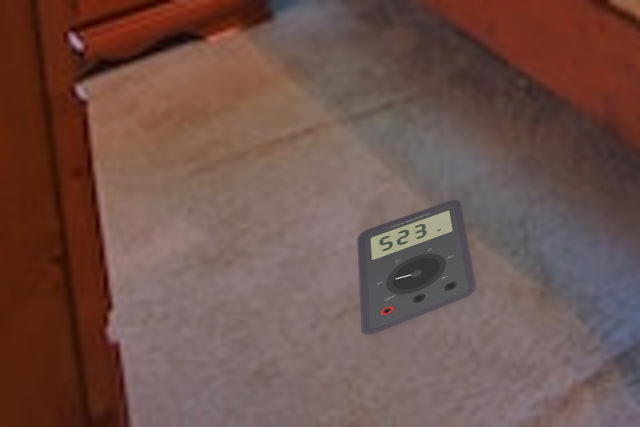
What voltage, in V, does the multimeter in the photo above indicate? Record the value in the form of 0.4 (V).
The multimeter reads 523 (V)
